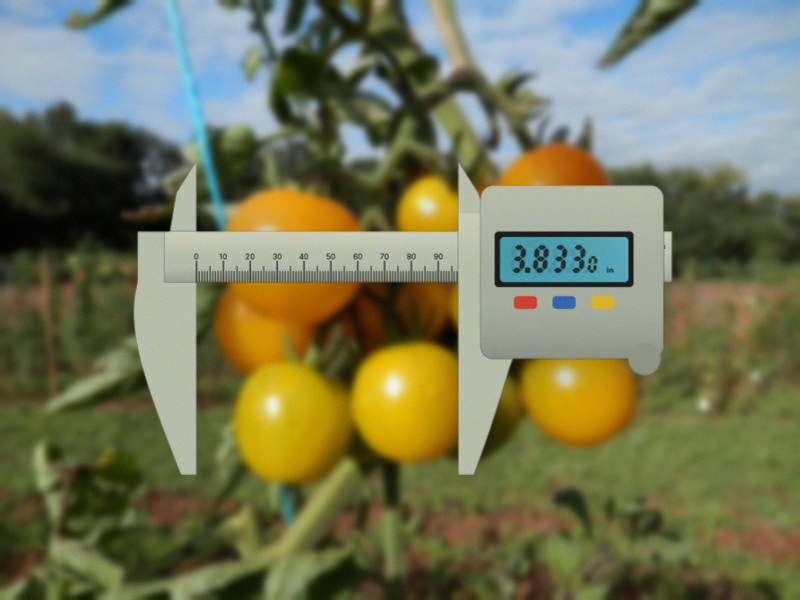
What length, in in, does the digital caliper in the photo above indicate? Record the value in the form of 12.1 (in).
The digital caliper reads 3.8330 (in)
